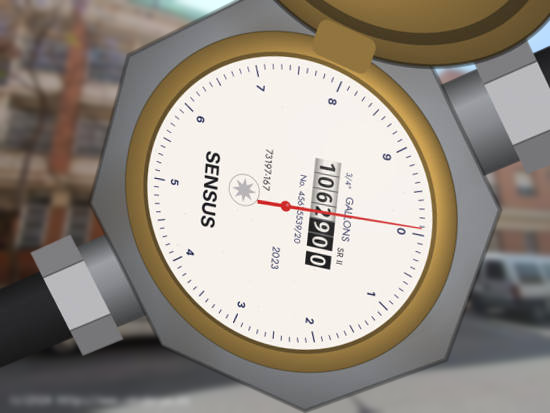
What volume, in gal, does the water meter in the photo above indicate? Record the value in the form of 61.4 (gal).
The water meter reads 1062899.9 (gal)
